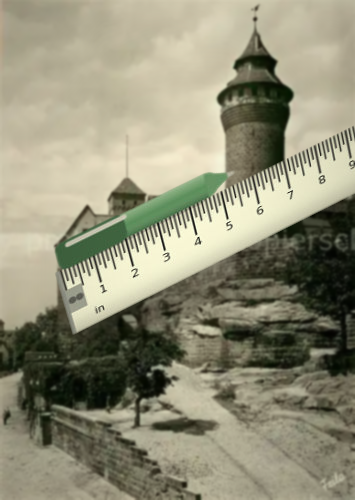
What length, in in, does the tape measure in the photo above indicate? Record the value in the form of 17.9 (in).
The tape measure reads 5.5 (in)
